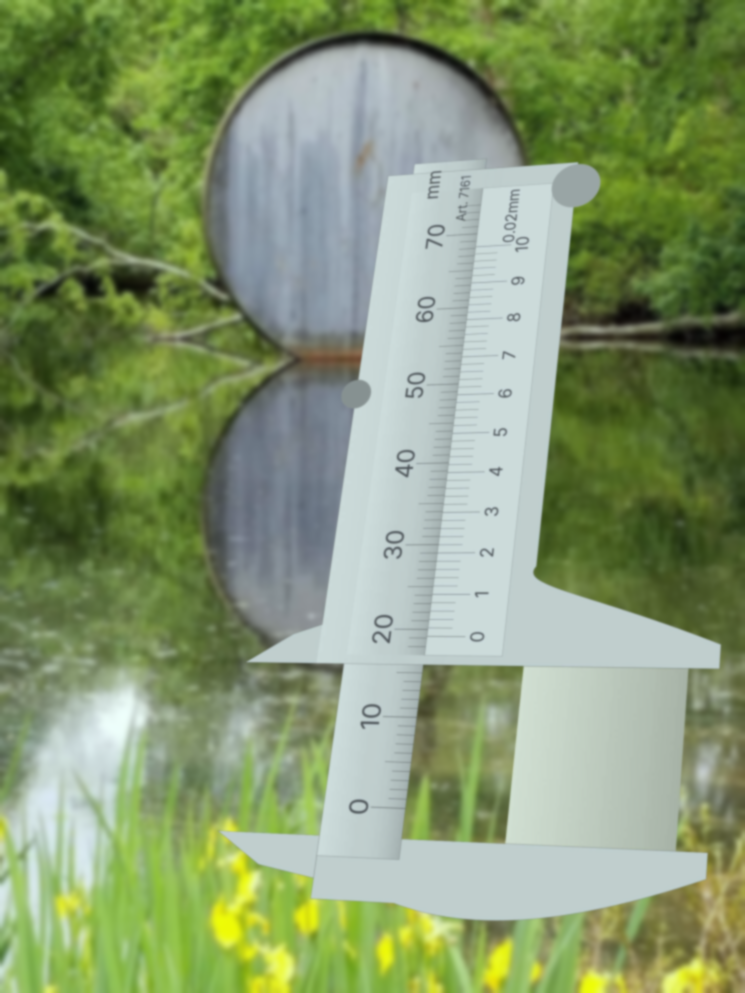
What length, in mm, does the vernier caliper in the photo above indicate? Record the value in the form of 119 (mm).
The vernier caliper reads 19.2 (mm)
